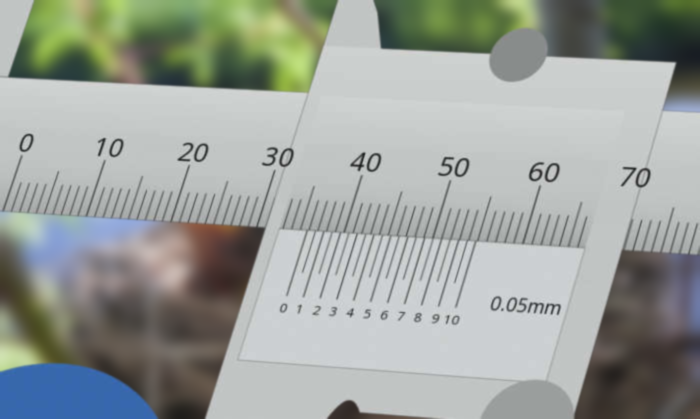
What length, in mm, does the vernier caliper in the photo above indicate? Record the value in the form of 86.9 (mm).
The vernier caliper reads 35.8 (mm)
